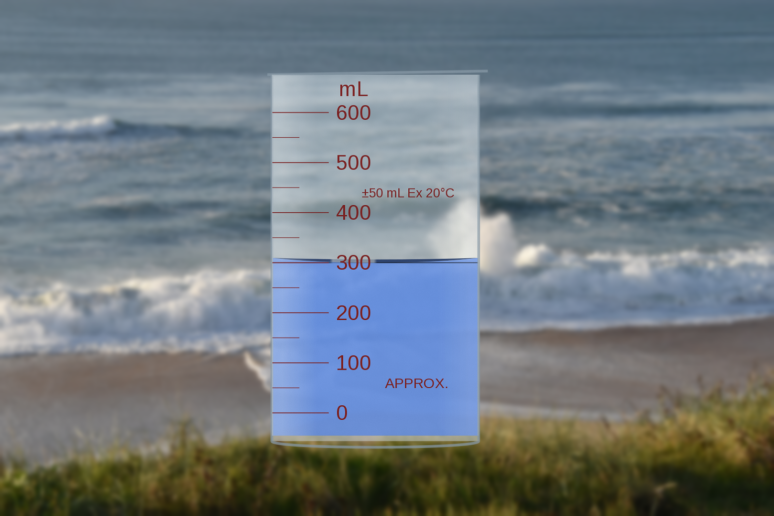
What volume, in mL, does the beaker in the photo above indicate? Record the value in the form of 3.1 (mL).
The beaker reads 300 (mL)
